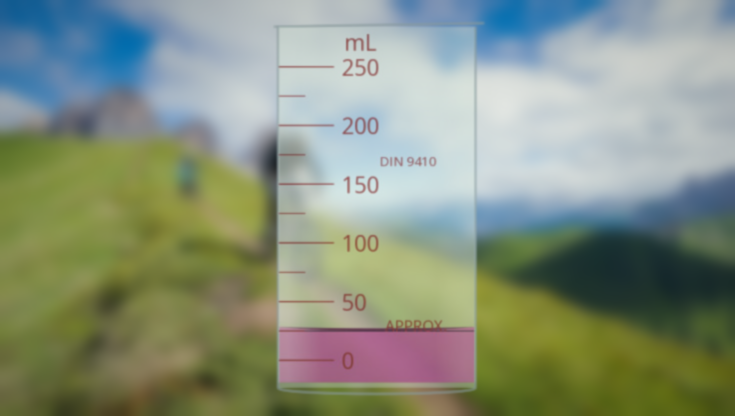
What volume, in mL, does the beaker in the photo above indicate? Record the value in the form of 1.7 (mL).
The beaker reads 25 (mL)
